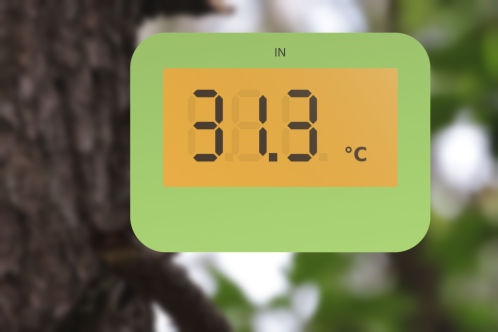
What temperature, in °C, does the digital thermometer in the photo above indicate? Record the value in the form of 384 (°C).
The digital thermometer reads 31.3 (°C)
